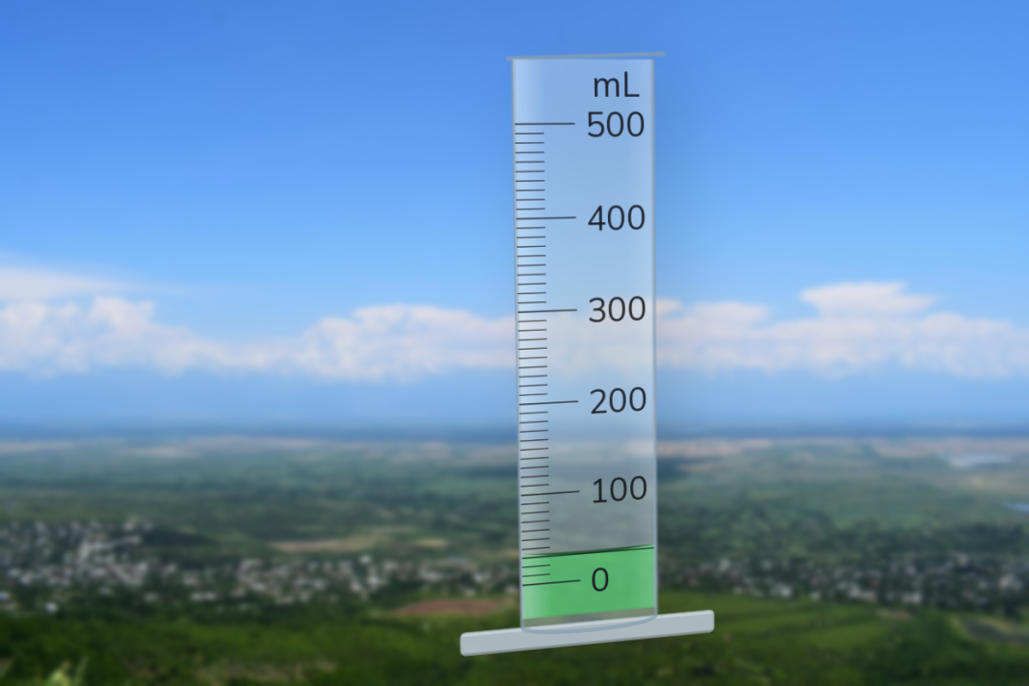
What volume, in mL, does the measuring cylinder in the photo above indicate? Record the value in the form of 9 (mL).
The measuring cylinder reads 30 (mL)
